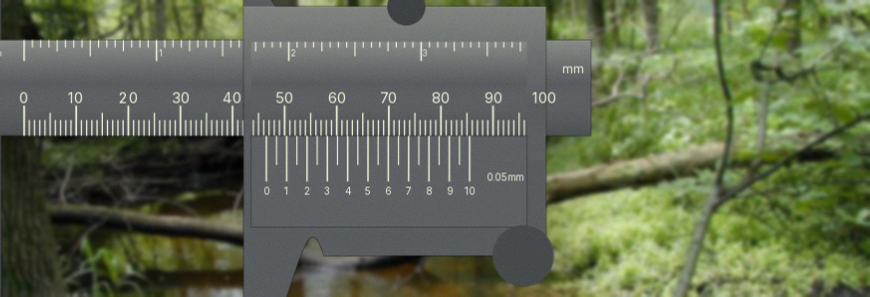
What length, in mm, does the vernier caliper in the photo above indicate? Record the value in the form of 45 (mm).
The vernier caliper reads 46.5 (mm)
